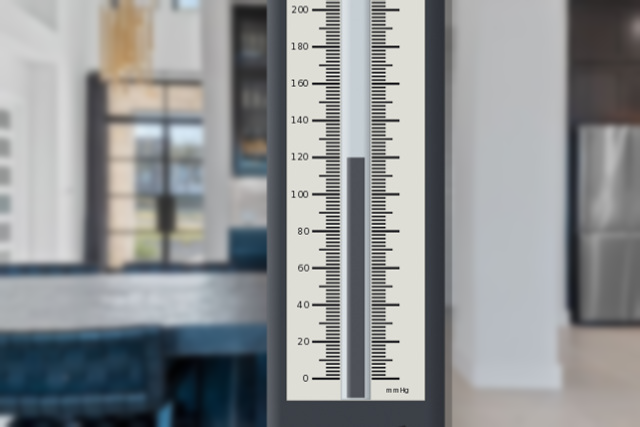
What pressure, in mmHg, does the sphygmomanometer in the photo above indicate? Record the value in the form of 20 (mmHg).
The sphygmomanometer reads 120 (mmHg)
